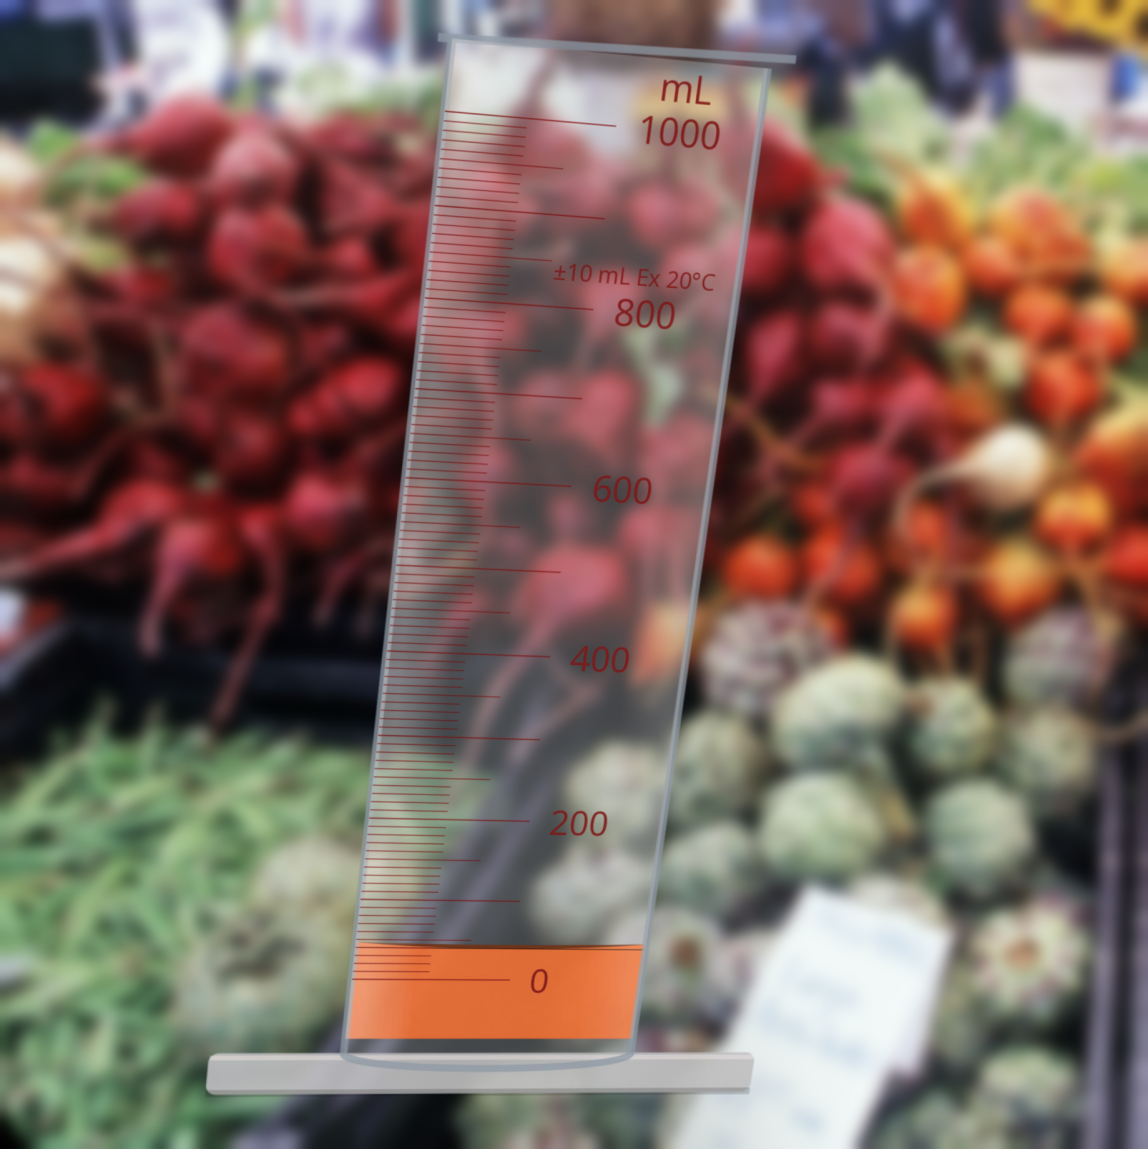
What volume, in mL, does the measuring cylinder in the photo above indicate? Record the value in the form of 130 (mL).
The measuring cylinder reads 40 (mL)
